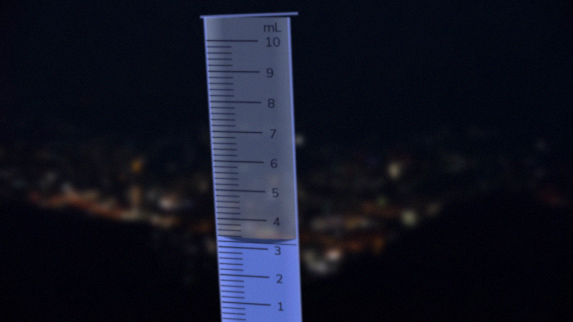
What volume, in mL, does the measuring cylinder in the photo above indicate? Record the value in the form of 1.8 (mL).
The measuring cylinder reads 3.2 (mL)
